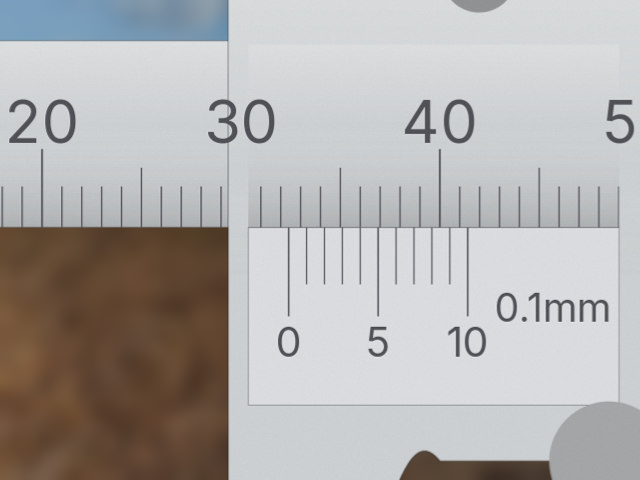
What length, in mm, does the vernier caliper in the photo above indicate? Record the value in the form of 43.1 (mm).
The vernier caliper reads 32.4 (mm)
